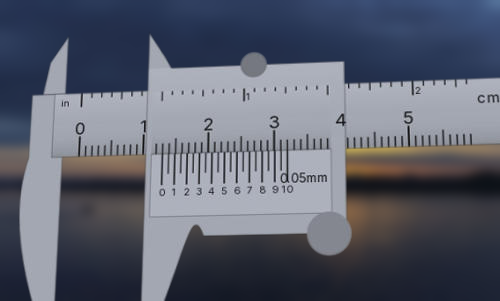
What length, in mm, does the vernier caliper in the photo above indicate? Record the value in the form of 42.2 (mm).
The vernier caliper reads 13.0 (mm)
